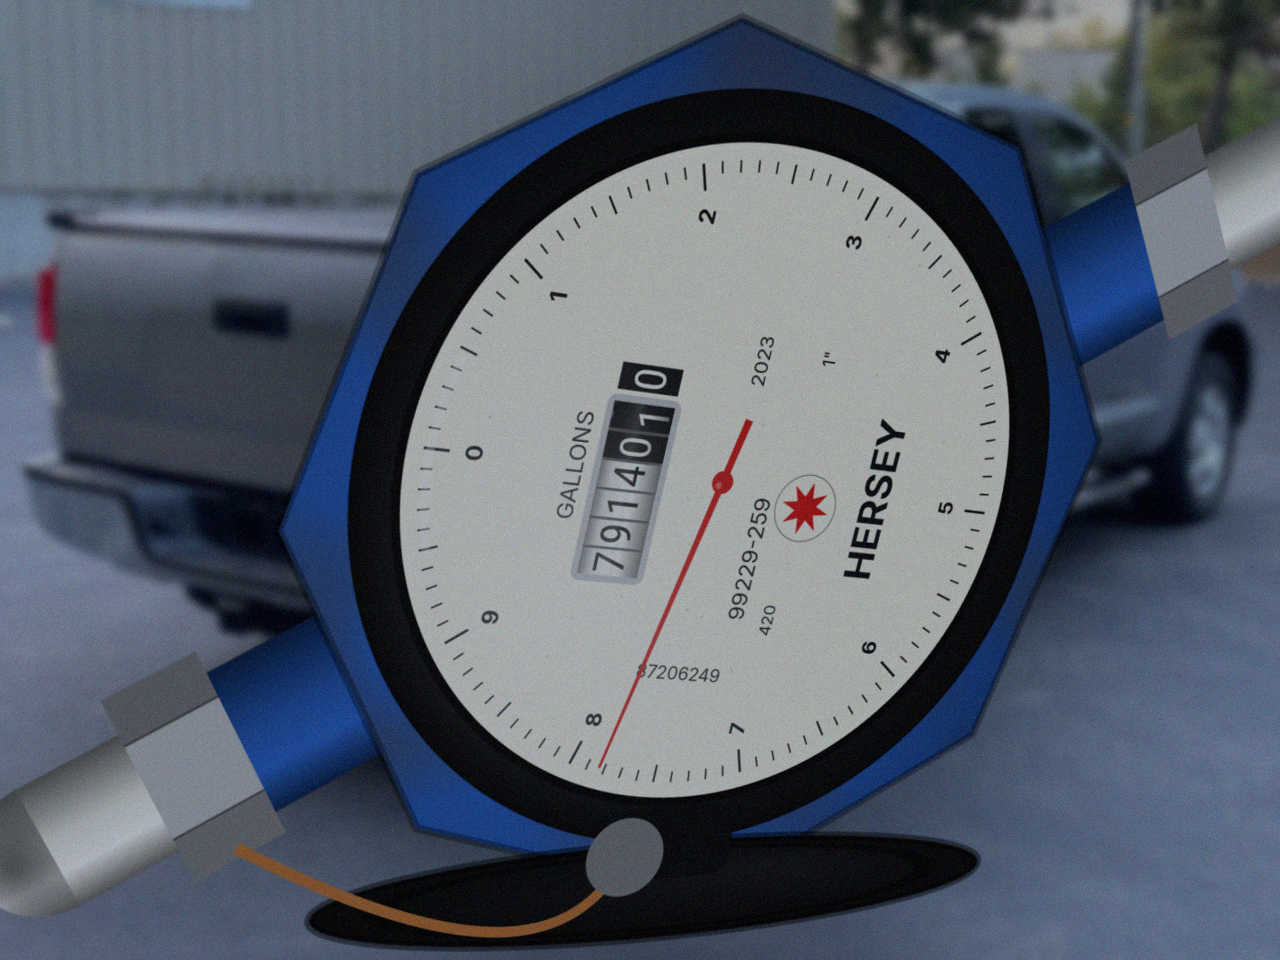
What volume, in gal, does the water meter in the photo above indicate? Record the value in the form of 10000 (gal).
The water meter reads 7914007.8 (gal)
